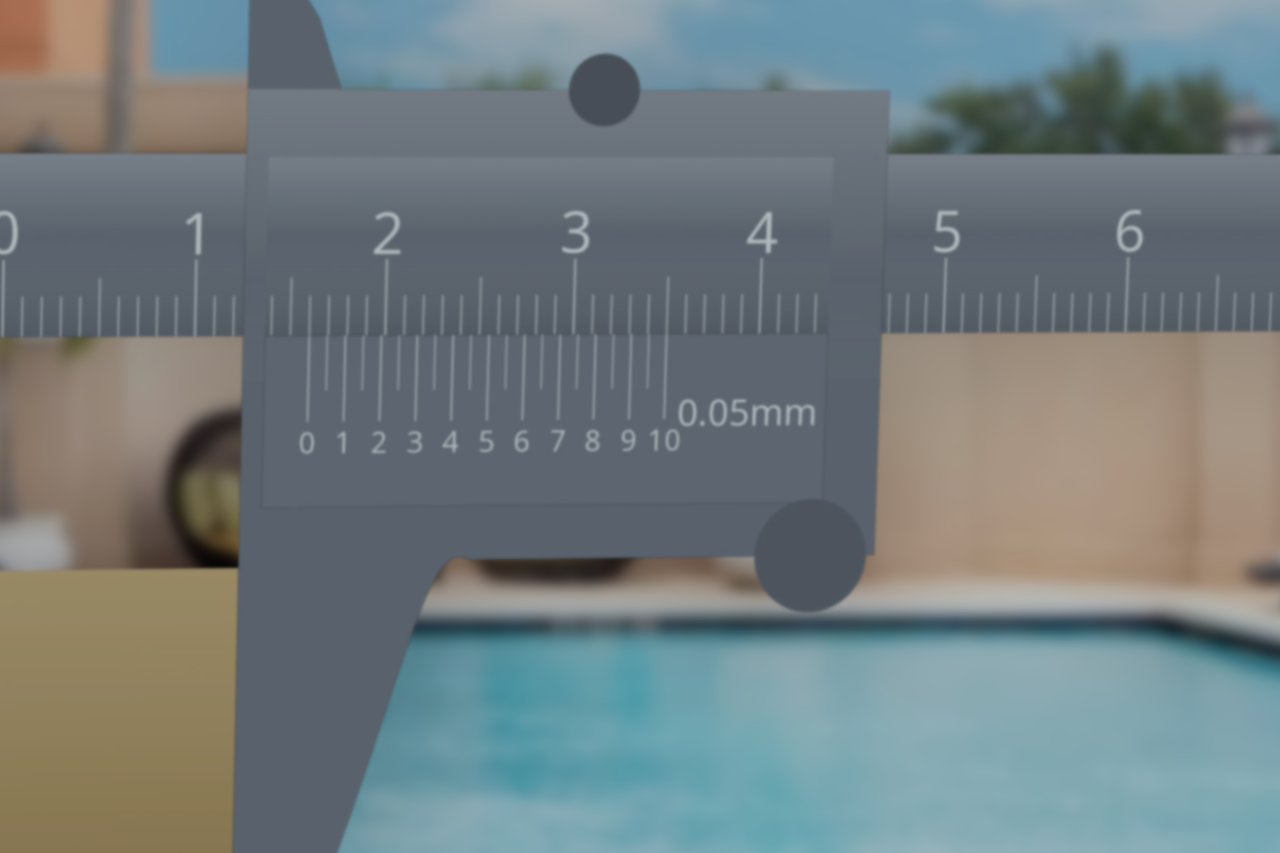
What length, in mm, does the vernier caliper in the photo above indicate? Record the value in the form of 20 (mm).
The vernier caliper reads 16.0 (mm)
